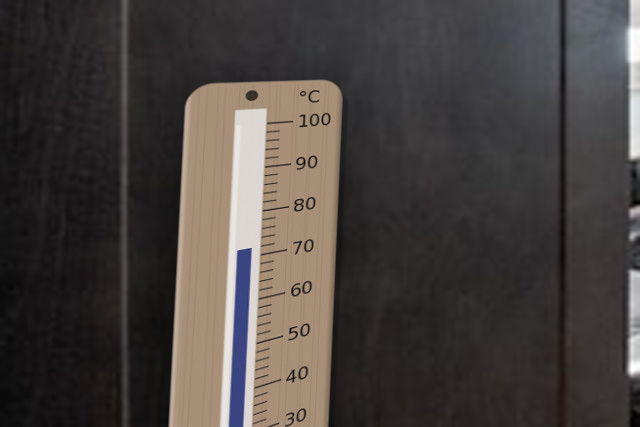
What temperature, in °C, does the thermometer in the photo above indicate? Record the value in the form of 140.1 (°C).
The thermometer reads 72 (°C)
